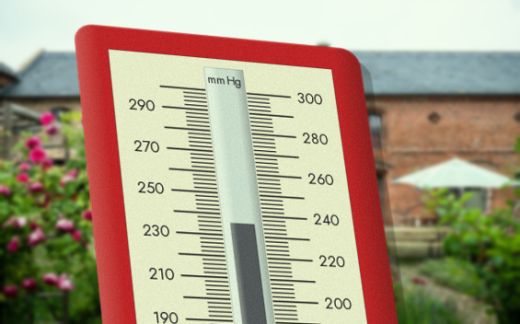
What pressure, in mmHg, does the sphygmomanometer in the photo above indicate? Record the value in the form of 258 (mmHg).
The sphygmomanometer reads 236 (mmHg)
